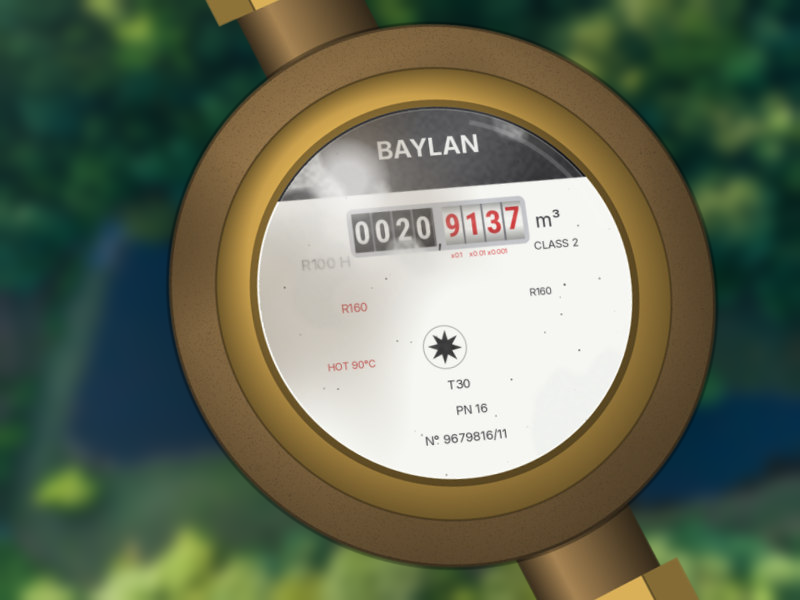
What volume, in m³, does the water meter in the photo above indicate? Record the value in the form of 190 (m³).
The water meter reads 20.9137 (m³)
